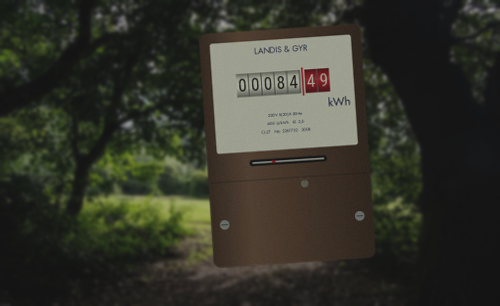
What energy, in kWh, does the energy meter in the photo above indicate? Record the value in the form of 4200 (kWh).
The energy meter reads 84.49 (kWh)
